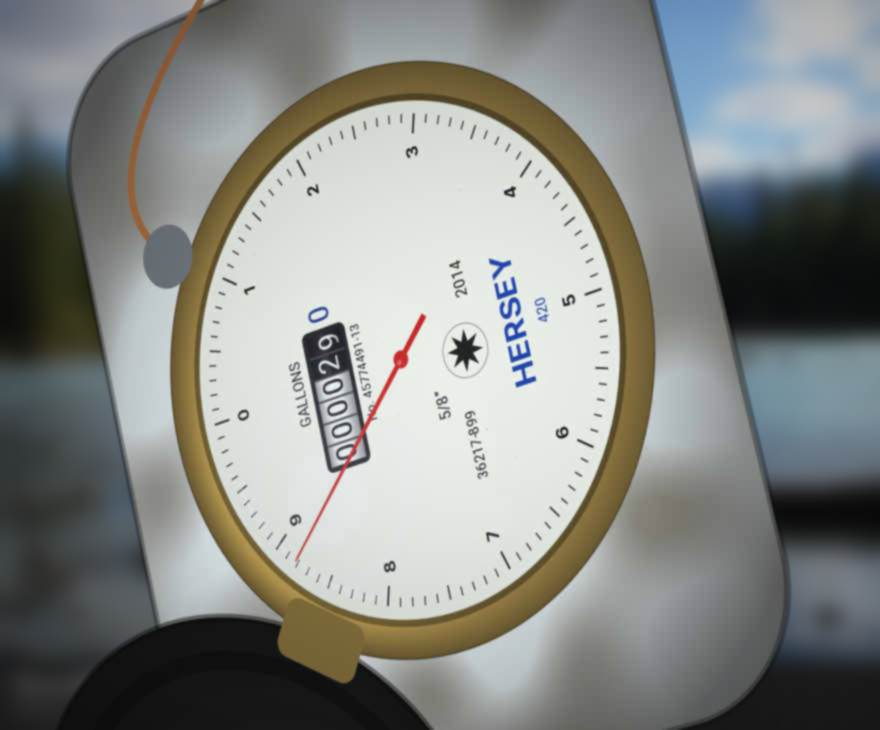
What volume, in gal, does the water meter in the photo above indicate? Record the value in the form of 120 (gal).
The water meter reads 288.8 (gal)
